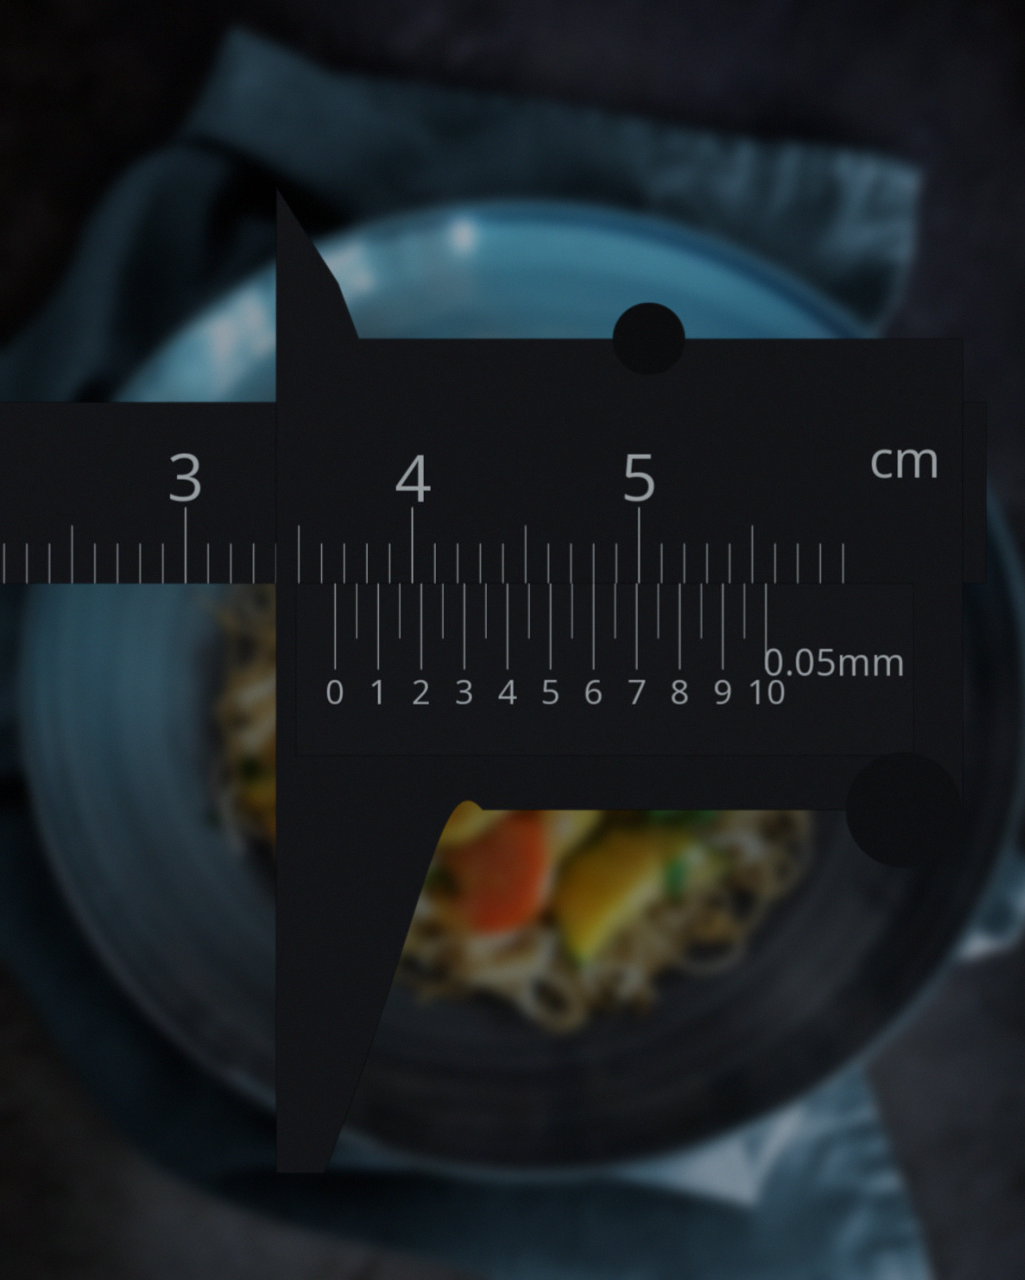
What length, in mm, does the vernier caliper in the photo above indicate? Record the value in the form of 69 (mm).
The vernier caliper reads 36.6 (mm)
